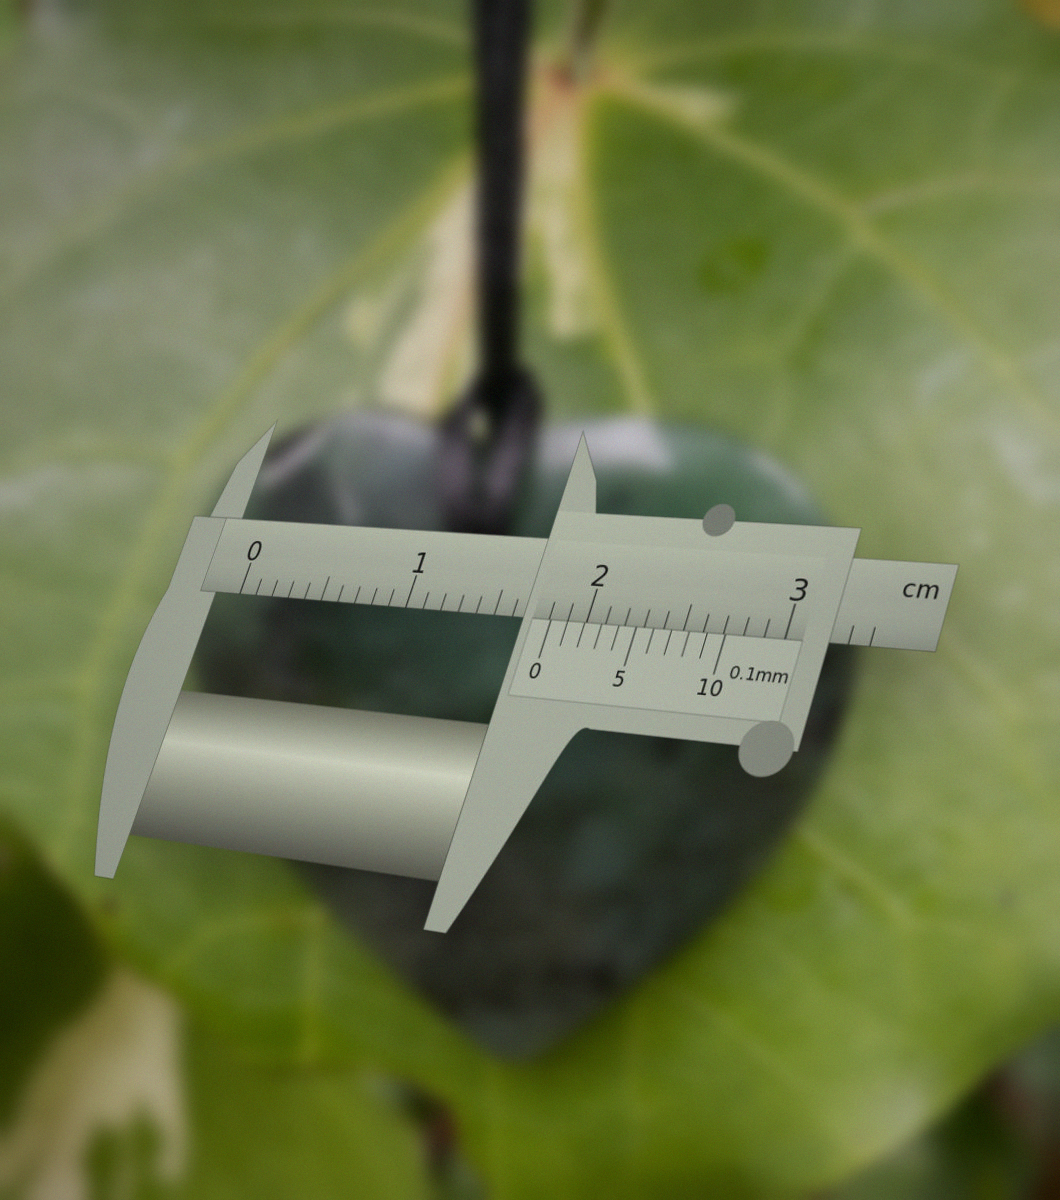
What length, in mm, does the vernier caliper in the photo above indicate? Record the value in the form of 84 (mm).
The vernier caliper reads 18.1 (mm)
